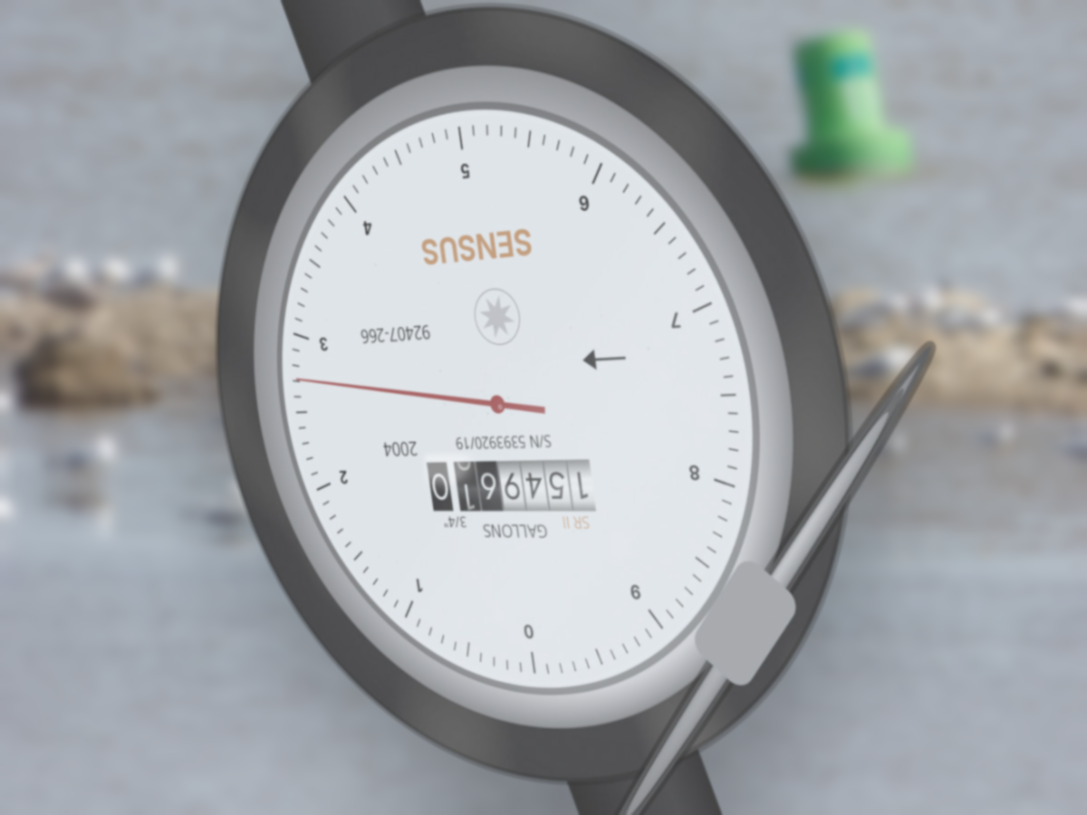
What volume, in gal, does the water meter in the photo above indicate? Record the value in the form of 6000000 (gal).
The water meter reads 1549612.7 (gal)
